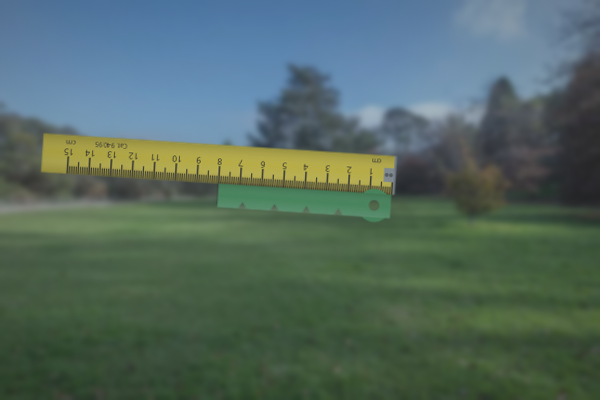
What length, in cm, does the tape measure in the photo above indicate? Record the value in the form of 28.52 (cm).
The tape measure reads 8 (cm)
